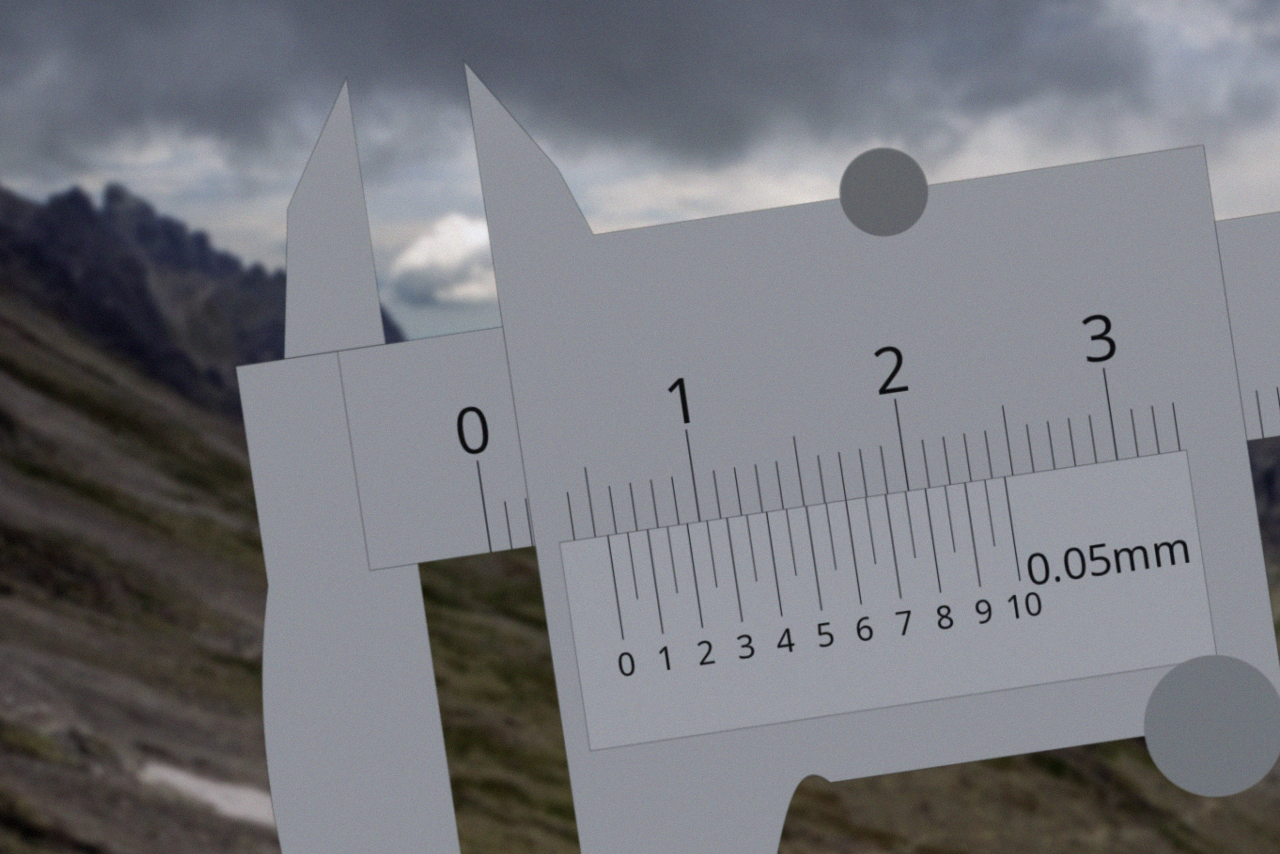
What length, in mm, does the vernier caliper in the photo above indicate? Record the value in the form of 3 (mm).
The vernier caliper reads 5.6 (mm)
